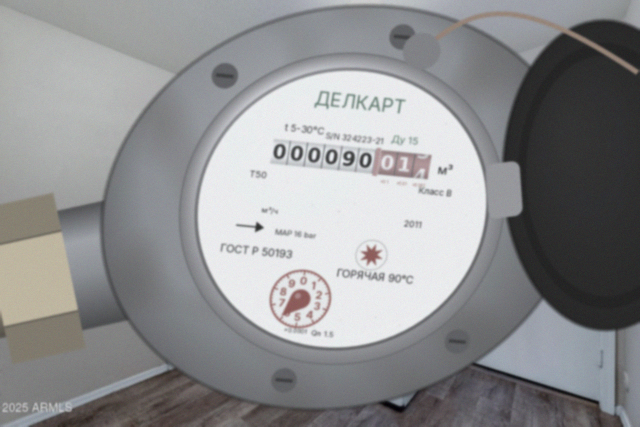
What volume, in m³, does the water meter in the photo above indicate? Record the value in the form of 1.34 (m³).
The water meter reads 90.0136 (m³)
